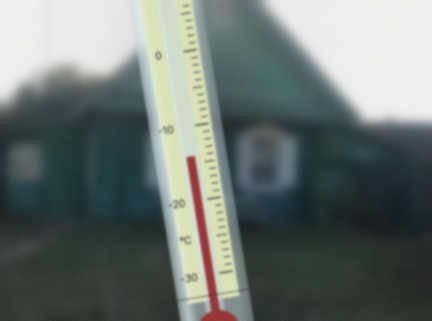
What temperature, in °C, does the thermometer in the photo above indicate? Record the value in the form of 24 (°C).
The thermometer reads -14 (°C)
